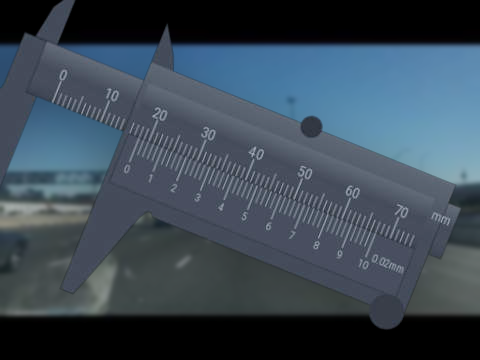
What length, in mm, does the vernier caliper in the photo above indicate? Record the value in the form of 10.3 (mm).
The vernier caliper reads 18.0 (mm)
